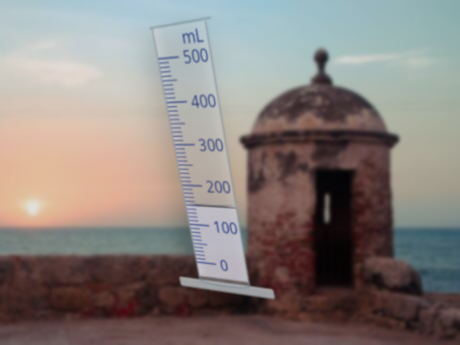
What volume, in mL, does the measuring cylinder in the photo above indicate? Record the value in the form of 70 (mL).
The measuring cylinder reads 150 (mL)
